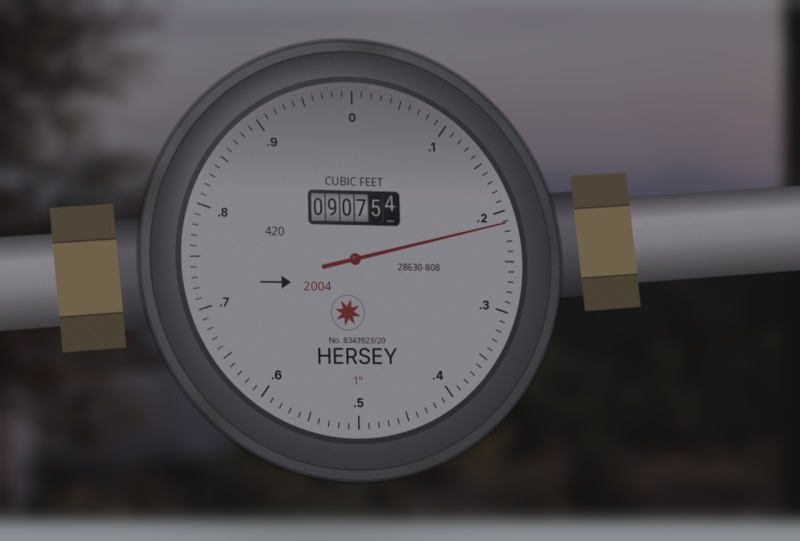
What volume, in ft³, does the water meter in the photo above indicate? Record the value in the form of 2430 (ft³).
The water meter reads 90754.21 (ft³)
